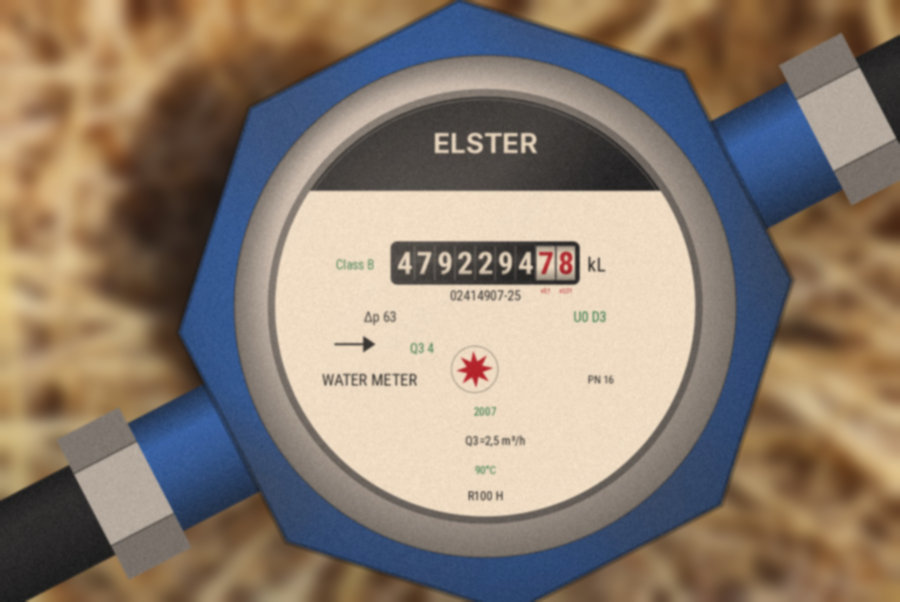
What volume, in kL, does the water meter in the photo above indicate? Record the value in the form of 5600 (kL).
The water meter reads 4792294.78 (kL)
